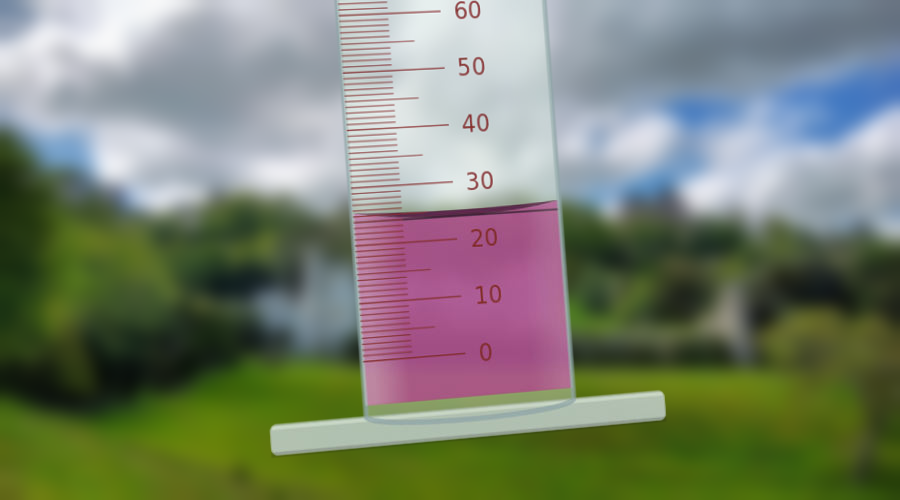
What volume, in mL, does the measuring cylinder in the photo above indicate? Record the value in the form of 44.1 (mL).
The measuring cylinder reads 24 (mL)
